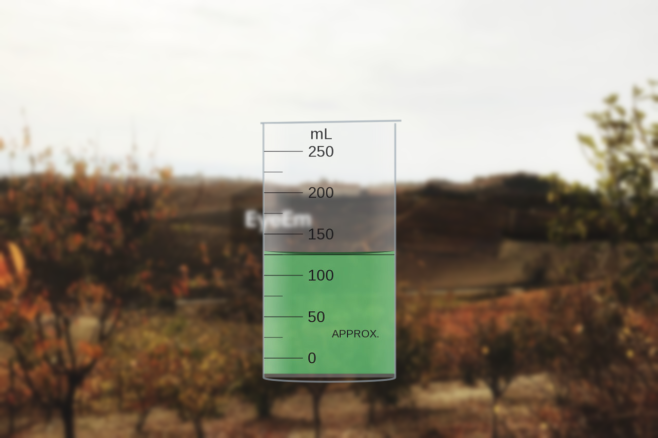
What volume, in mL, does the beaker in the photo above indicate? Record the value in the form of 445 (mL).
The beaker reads 125 (mL)
